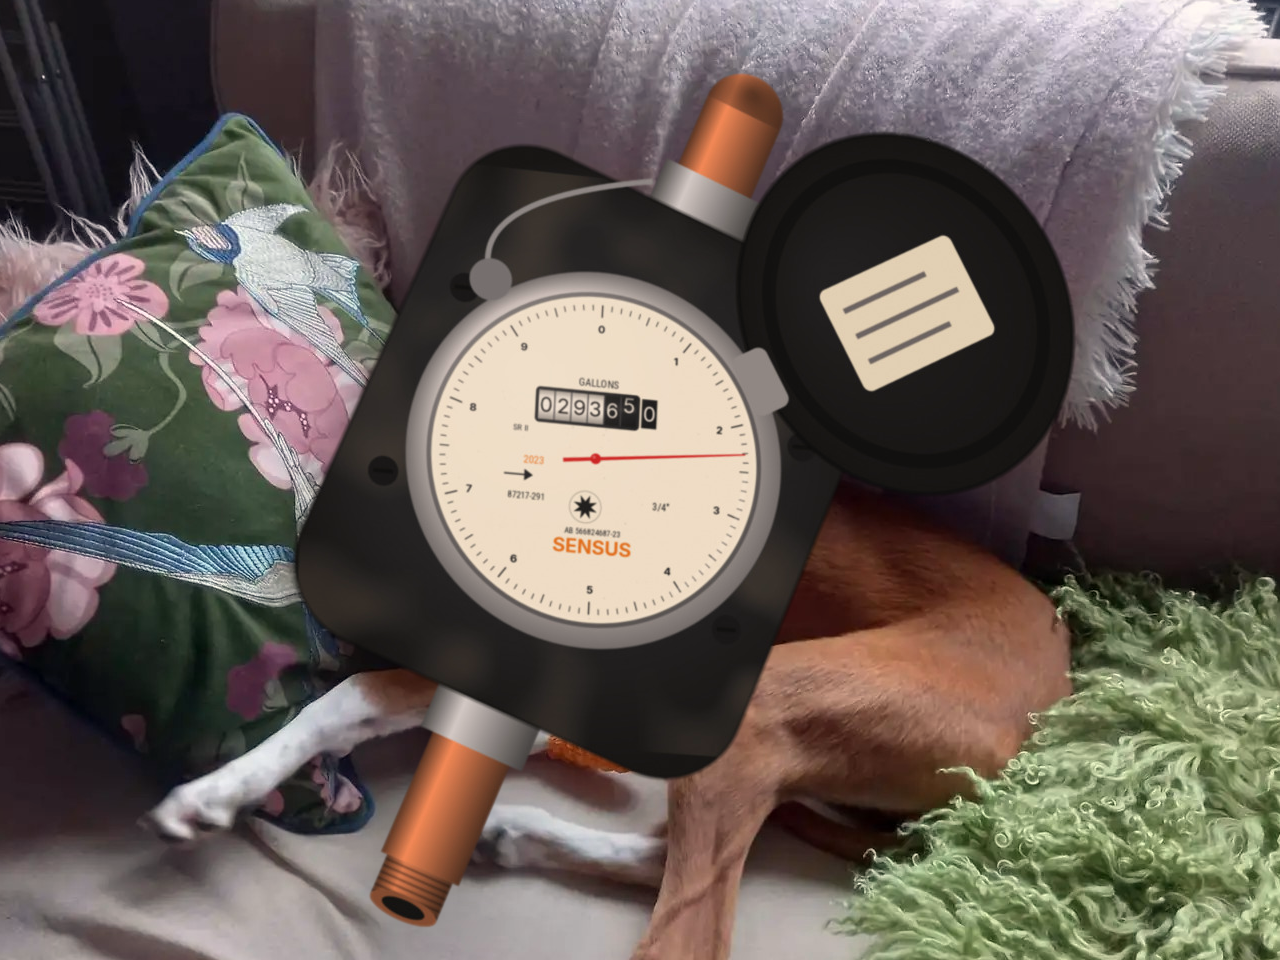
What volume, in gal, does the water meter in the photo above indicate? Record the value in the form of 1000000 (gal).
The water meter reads 293652.3 (gal)
